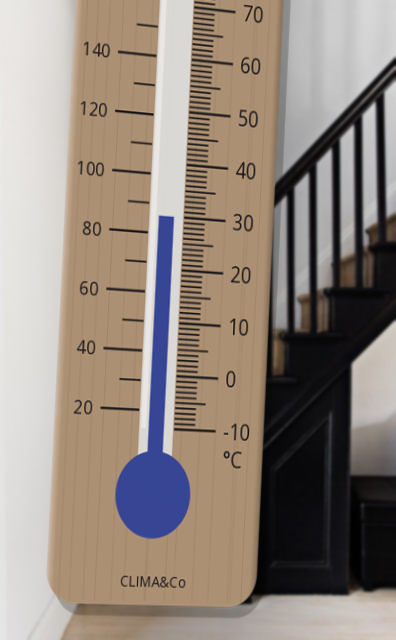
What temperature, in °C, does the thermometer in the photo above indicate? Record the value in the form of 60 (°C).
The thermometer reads 30 (°C)
